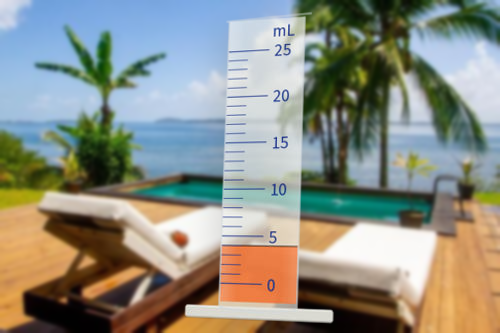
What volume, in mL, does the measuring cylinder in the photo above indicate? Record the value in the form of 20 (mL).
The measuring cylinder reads 4 (mL)
